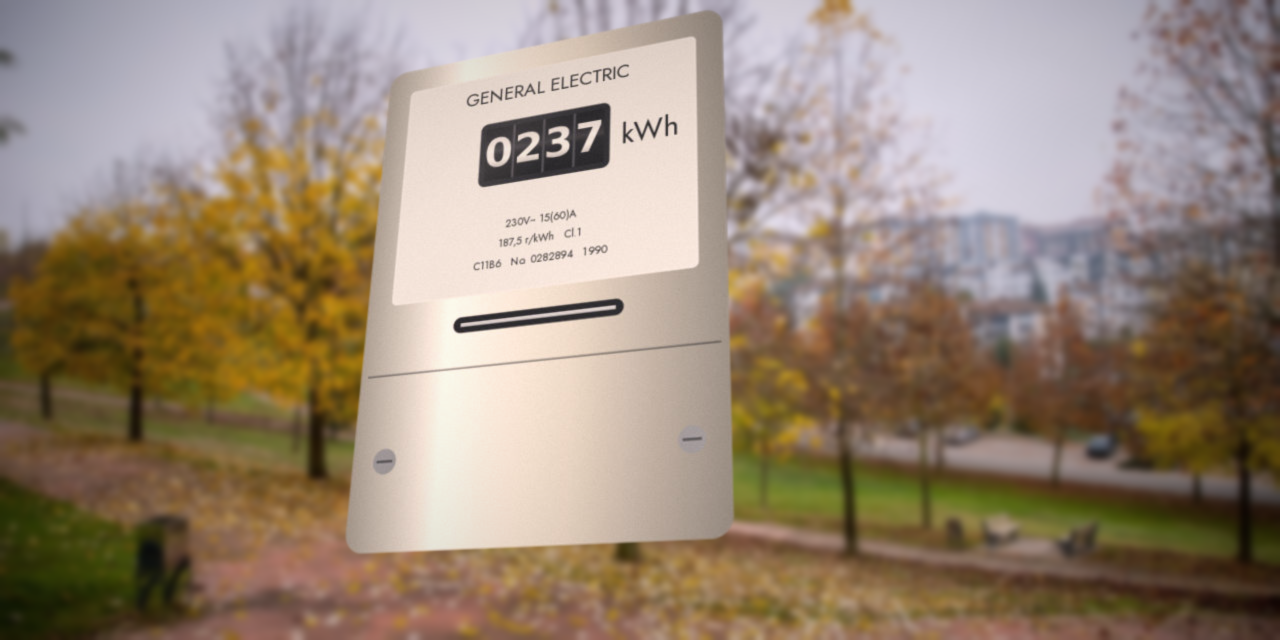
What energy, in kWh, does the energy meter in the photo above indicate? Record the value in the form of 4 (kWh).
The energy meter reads 237 (kWh)
